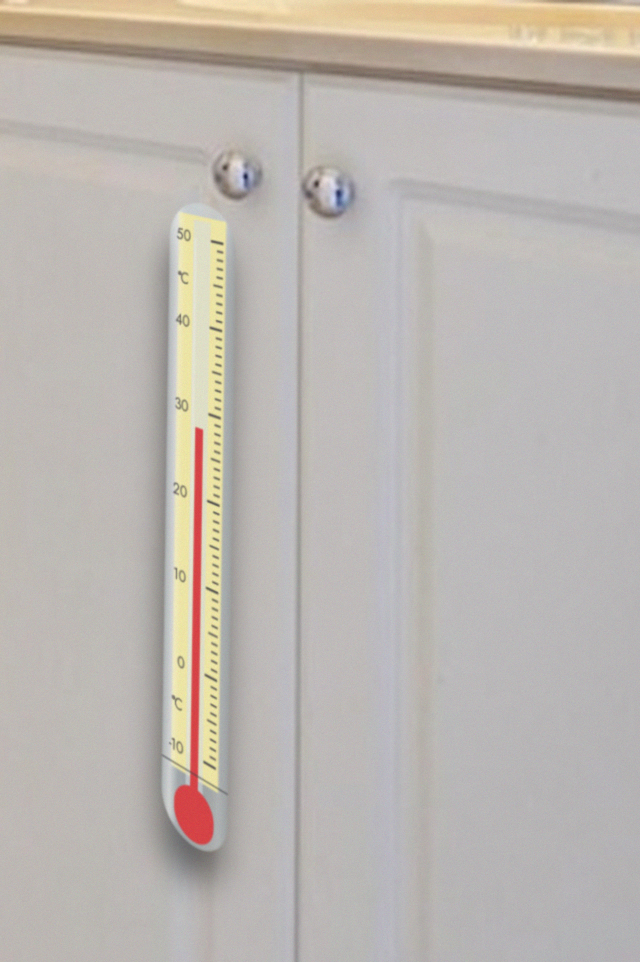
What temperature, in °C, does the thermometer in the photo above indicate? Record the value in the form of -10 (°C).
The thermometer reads 28 (°C)
